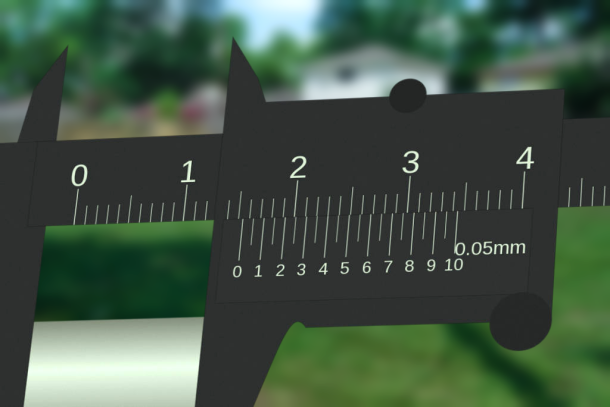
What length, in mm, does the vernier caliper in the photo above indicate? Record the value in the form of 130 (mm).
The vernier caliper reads 15.4 (mm)
